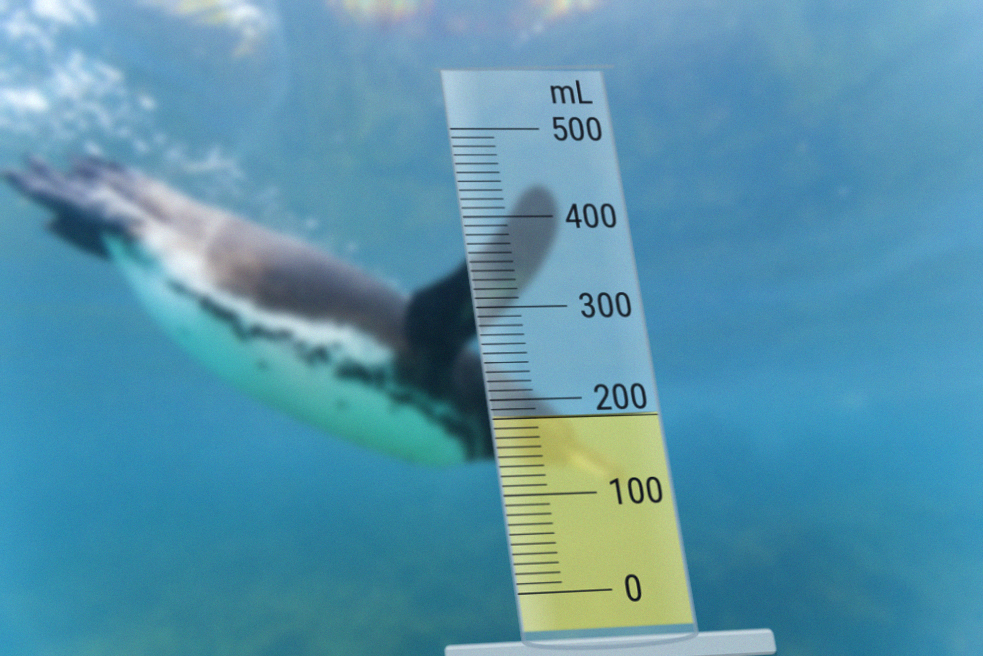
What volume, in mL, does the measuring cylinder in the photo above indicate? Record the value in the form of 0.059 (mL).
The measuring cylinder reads 180 (mL)
